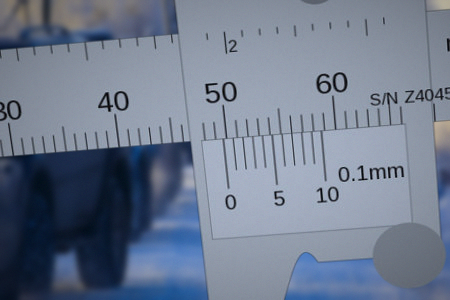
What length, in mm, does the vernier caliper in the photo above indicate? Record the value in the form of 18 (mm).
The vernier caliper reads 49.7 (mm)
